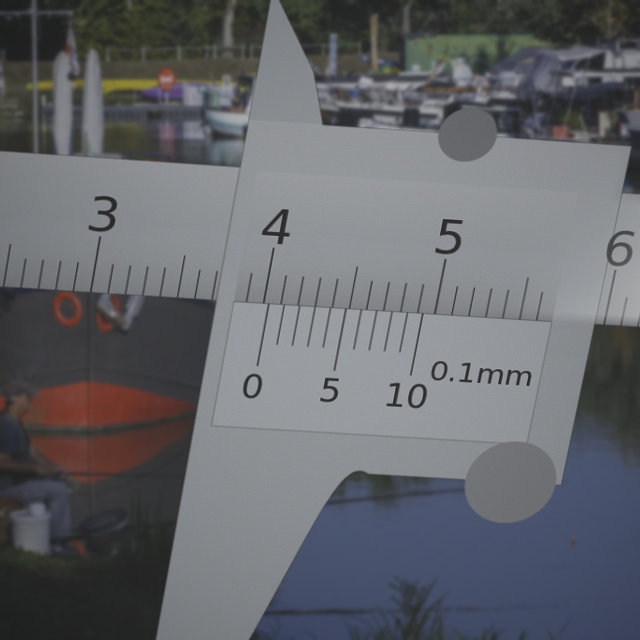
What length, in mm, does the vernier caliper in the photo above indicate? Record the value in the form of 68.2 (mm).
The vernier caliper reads 40.3 (mm)
